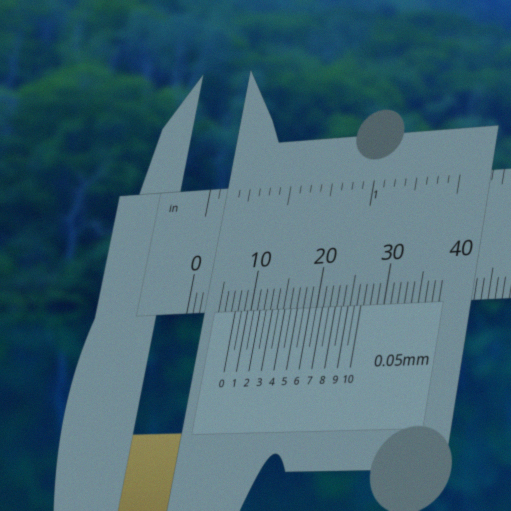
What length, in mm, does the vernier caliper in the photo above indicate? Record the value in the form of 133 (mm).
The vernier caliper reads 7.6 (mm)
